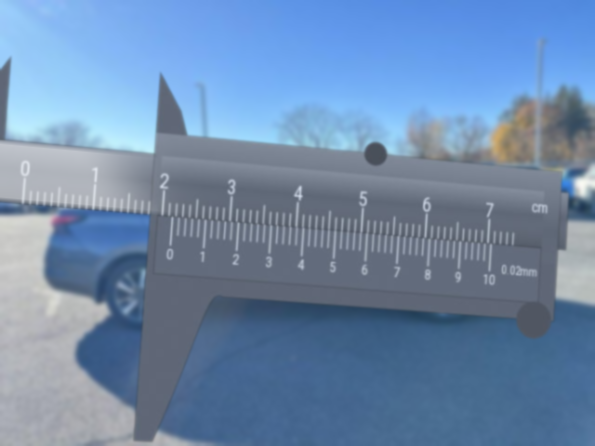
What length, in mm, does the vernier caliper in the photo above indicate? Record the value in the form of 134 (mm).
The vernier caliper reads 21.5 (mm)
